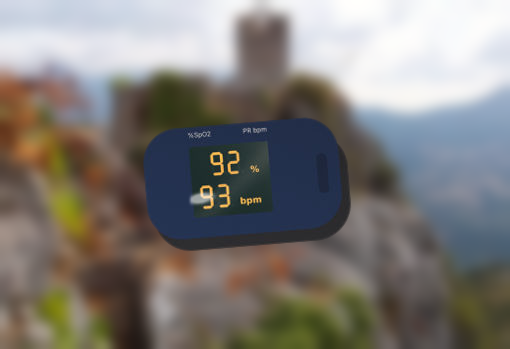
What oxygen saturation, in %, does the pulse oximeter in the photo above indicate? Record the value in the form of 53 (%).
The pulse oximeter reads 92 (%)
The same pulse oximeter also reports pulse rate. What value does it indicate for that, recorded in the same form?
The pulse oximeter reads 93 (bpm)
